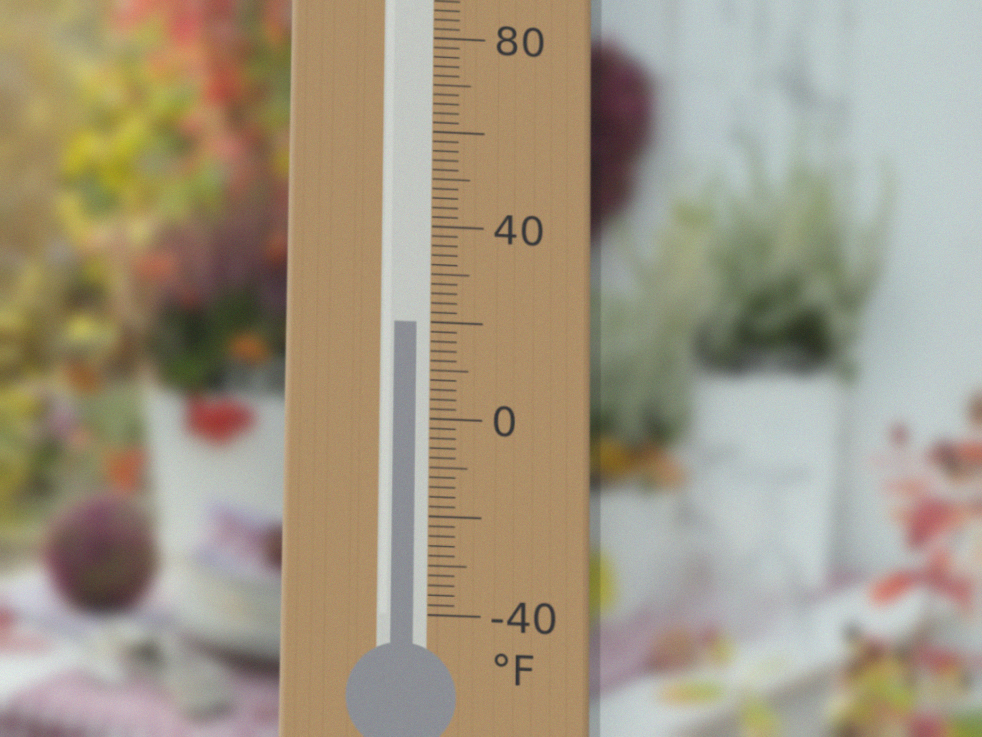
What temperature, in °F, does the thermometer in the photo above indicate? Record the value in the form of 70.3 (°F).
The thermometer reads 20 (°F)
